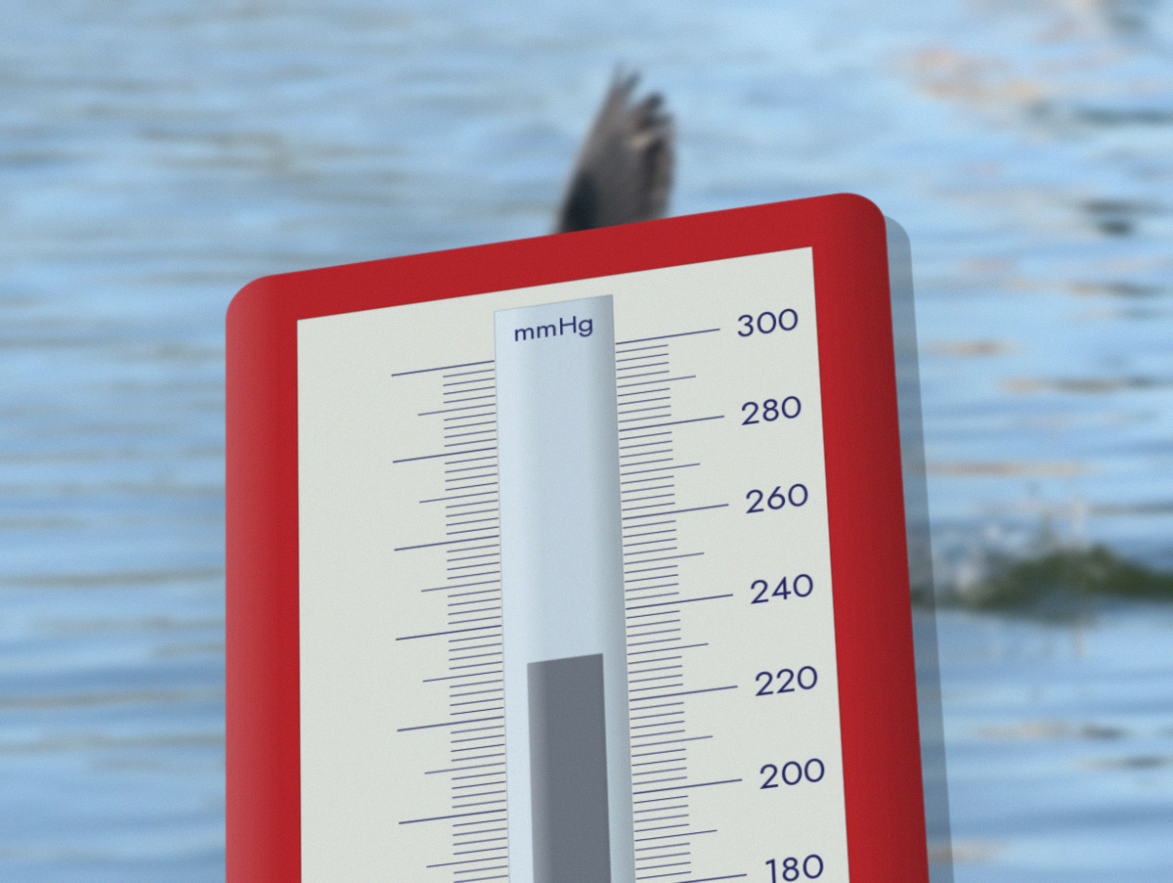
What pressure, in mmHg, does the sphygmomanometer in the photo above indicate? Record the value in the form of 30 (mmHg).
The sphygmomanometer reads 231 (mmHg)
